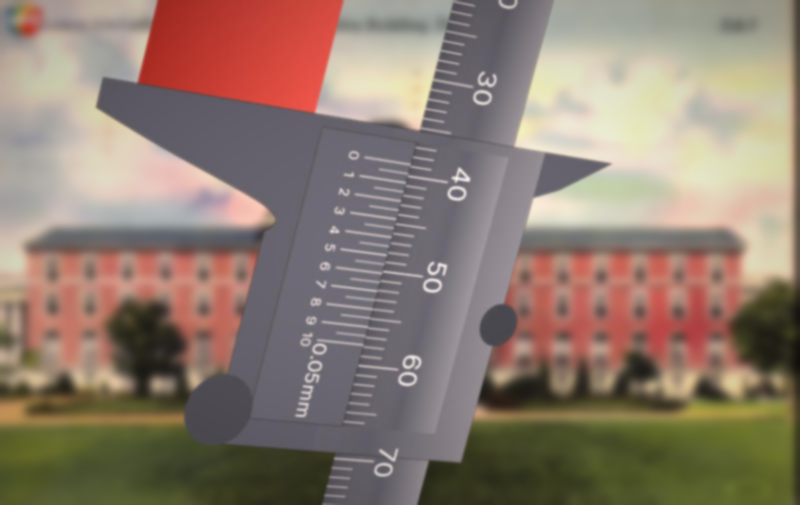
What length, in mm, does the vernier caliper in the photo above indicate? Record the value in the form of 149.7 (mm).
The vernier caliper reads 38.8 (mm)
